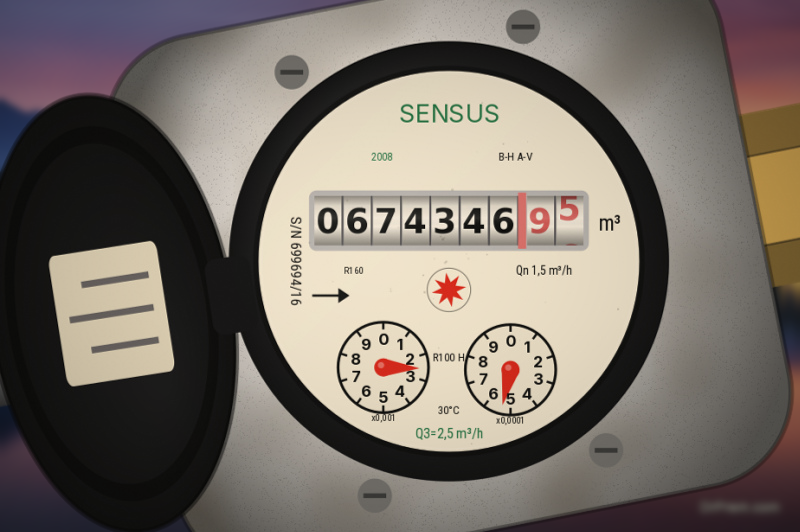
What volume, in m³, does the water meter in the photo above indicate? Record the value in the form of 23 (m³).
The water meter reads 674346.9525 (m³)
